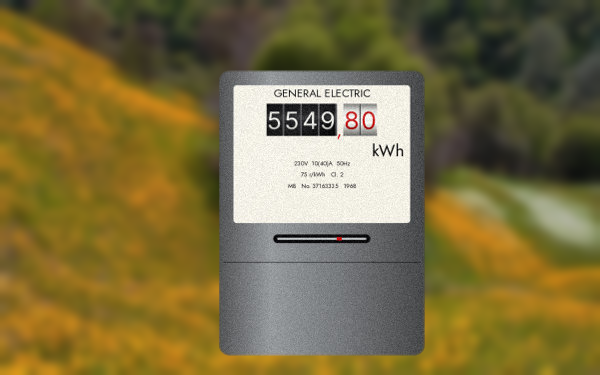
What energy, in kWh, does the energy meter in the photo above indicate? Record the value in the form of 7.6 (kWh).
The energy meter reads 5549.80 (kWh)
